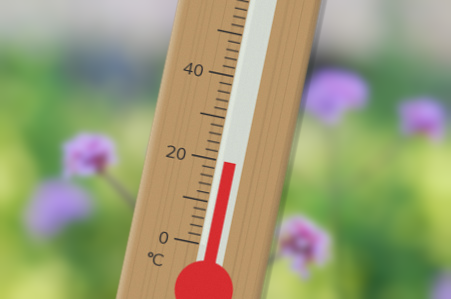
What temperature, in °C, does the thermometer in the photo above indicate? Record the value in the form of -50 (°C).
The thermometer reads 20 (°C)
